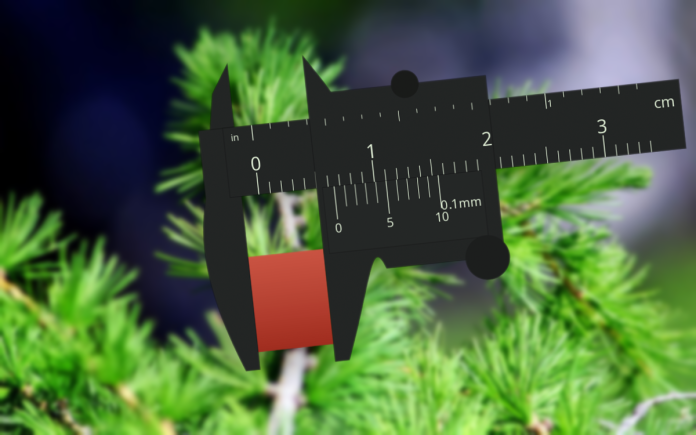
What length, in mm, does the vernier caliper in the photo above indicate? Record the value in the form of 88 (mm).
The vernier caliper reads 6.5 (mm)
